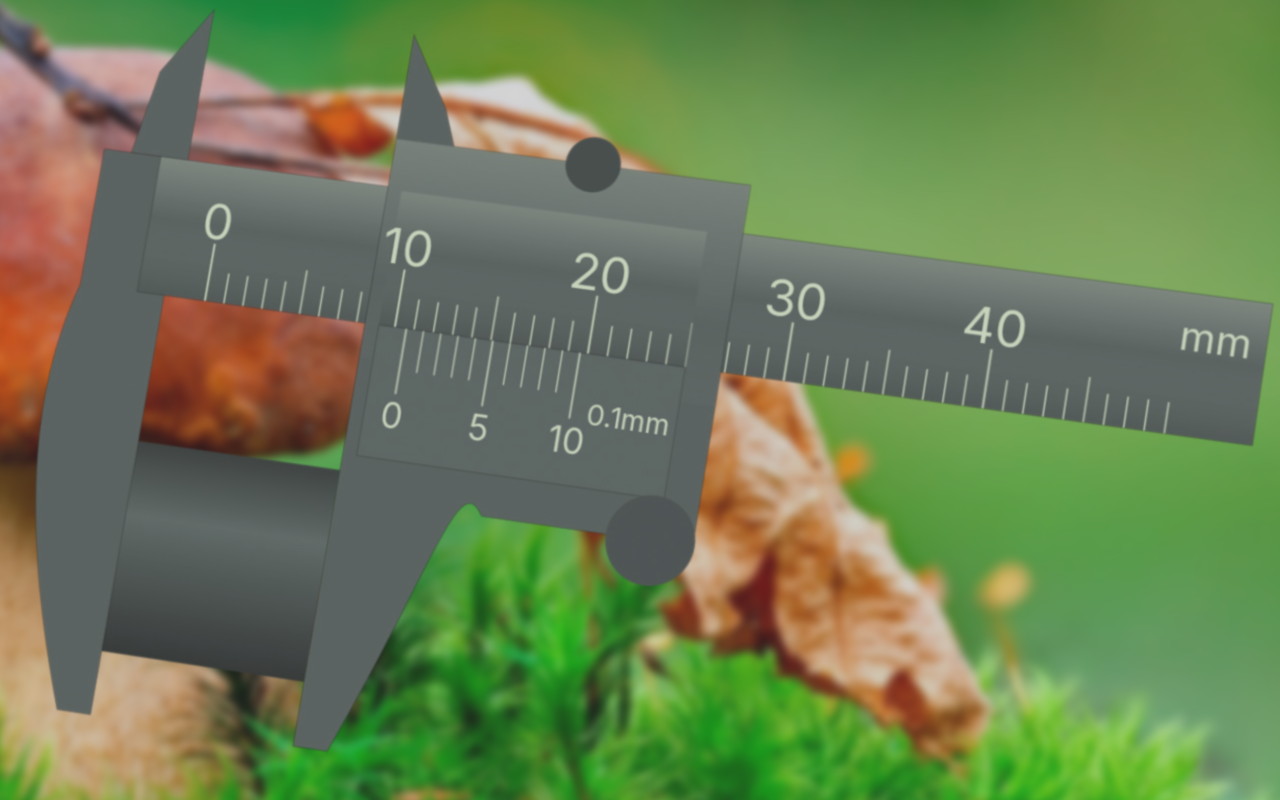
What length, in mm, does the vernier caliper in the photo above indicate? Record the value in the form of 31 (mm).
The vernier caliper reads 10.6 (mm)
